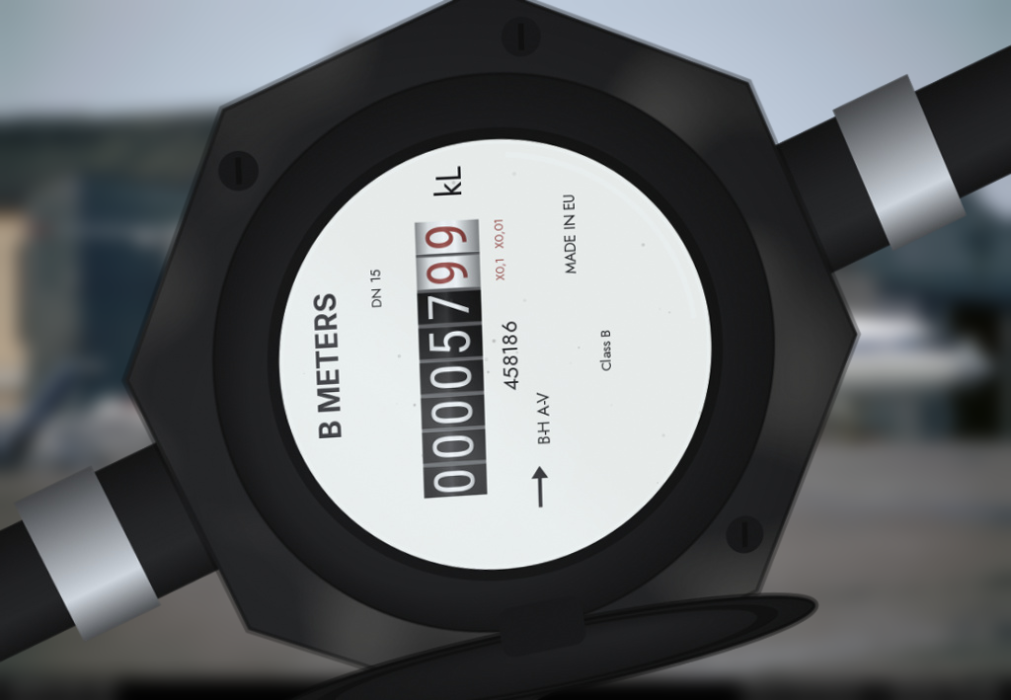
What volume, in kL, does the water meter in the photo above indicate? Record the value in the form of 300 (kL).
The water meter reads 57.99 (kL)
